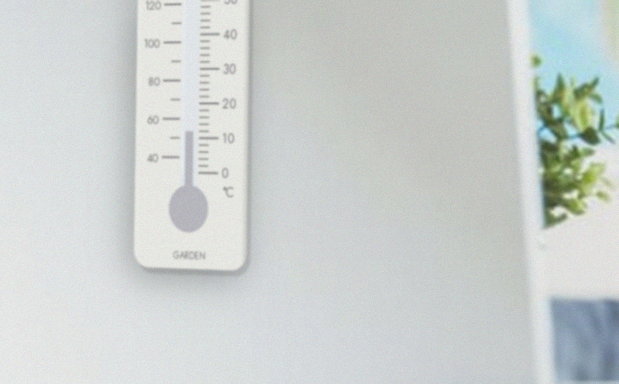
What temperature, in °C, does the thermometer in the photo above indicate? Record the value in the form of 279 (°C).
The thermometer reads 12 (°C)
